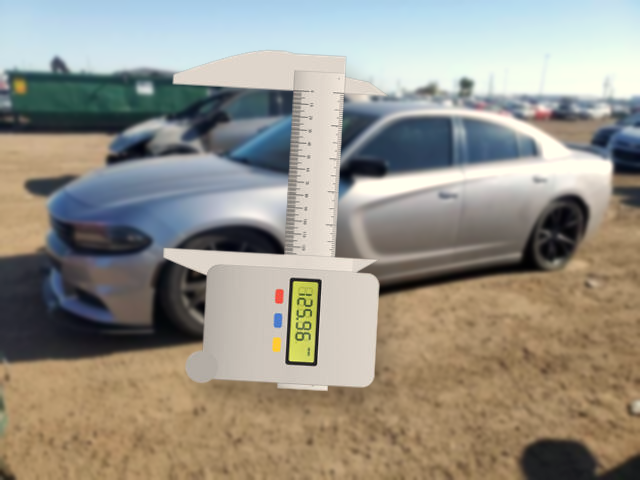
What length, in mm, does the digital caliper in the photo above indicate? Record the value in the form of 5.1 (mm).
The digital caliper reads 125.96 (mm)
